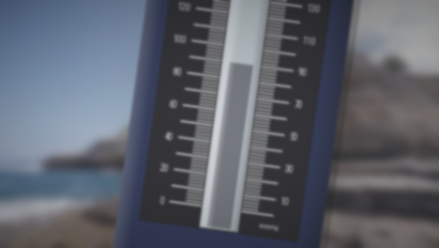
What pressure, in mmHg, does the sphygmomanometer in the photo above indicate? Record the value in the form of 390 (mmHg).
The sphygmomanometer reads 90 (mmHg)
